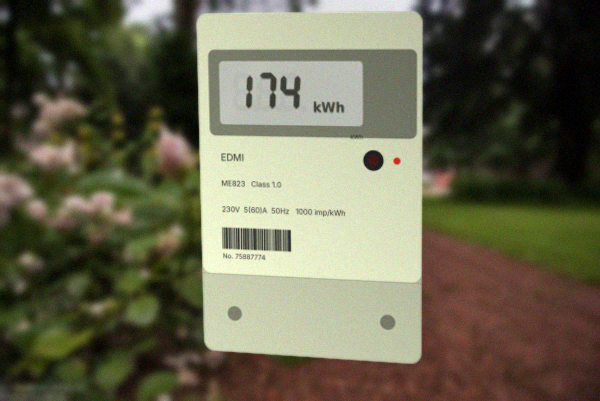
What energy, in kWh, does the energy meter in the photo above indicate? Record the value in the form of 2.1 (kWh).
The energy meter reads 174 (kWh)
